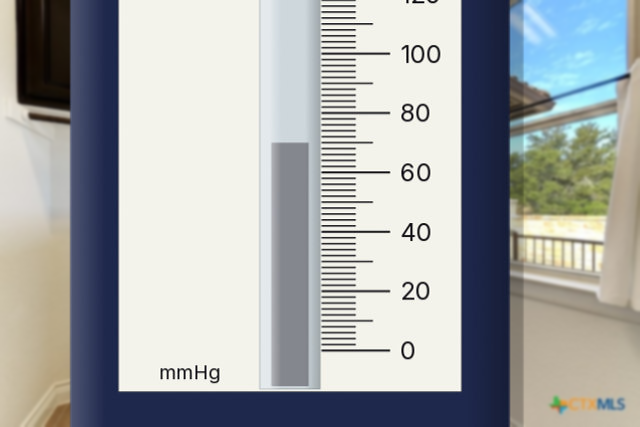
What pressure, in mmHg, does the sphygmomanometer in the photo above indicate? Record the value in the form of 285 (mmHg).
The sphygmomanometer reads 70 (mmHg)
